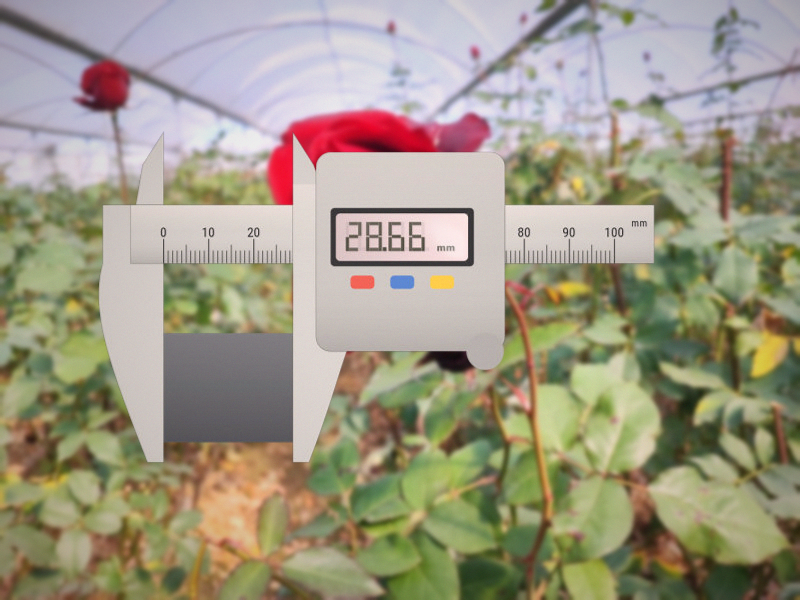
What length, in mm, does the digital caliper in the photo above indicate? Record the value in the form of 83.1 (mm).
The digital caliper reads 28.66 (mm)
